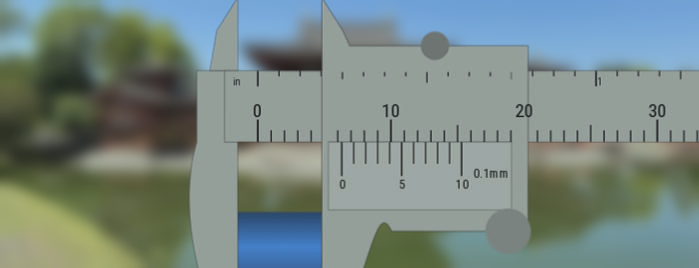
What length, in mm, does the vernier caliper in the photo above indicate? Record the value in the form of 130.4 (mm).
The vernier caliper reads 6.3 (mm)
